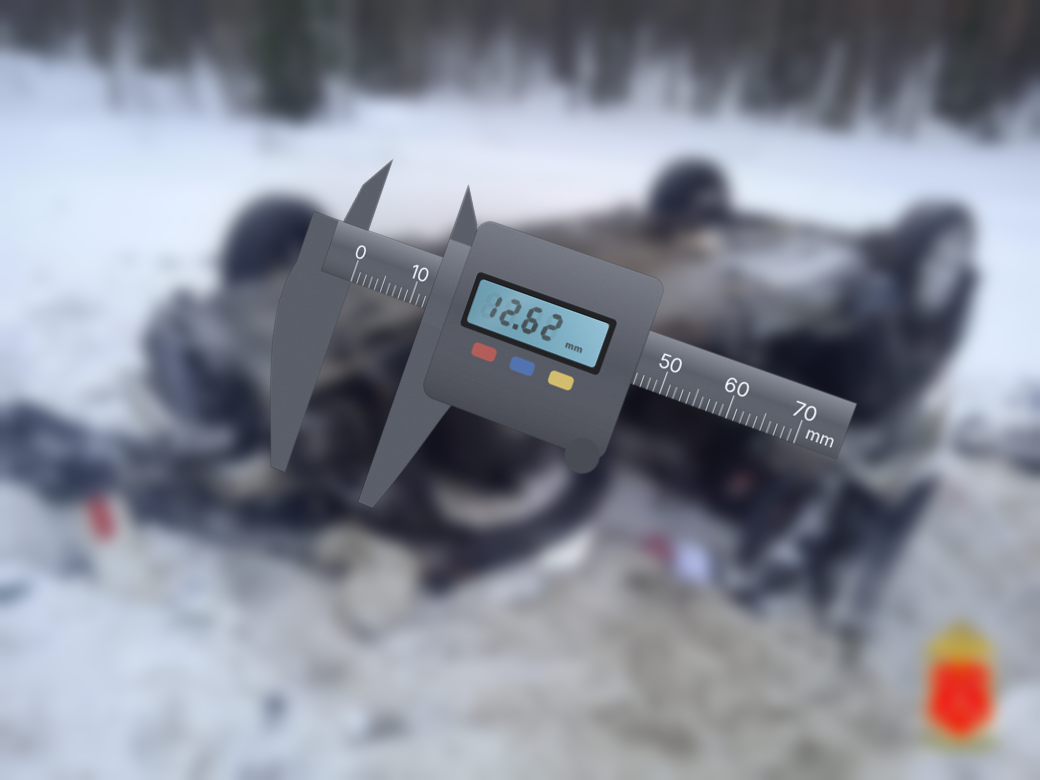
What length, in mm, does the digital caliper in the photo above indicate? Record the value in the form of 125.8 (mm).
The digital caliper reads 12.62 (mm)
